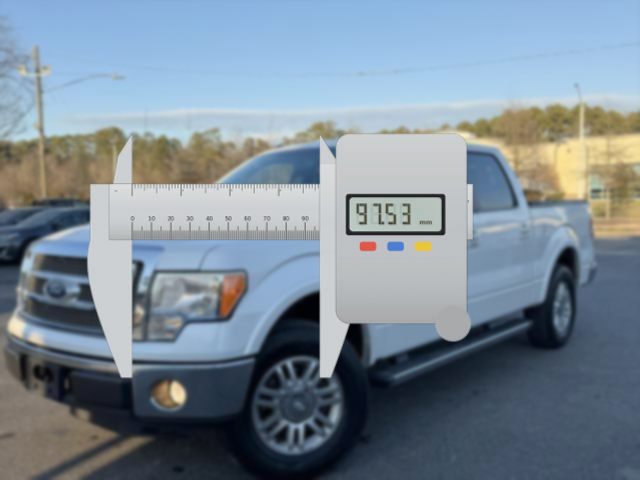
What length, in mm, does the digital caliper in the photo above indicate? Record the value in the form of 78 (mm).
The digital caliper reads 97.53 (mm)
